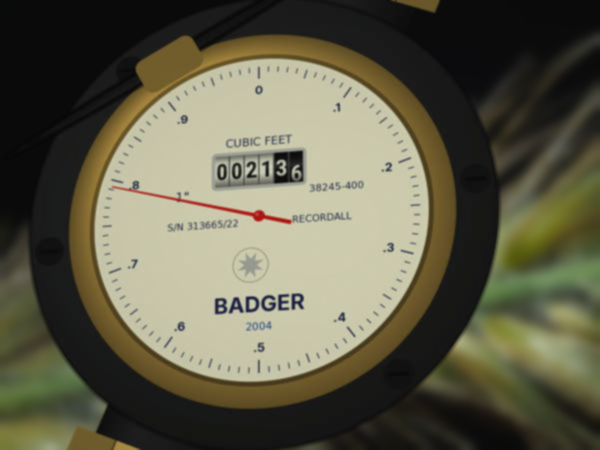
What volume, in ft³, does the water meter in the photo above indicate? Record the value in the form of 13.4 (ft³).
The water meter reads 2135.79 (ft³)
